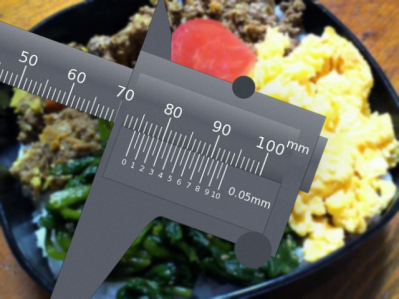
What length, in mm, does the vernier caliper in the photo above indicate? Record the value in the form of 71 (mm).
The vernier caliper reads 74.4 (mm)
